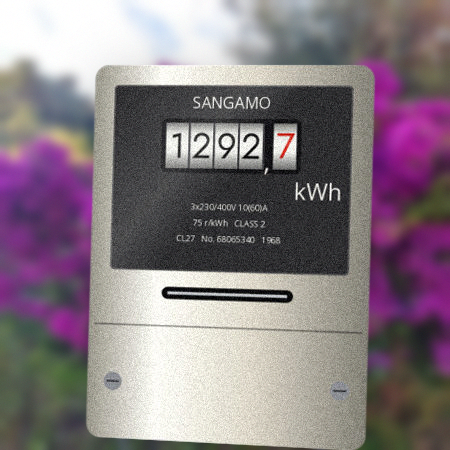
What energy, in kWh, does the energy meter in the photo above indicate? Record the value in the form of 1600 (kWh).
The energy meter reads 1292.7 (kWh)
